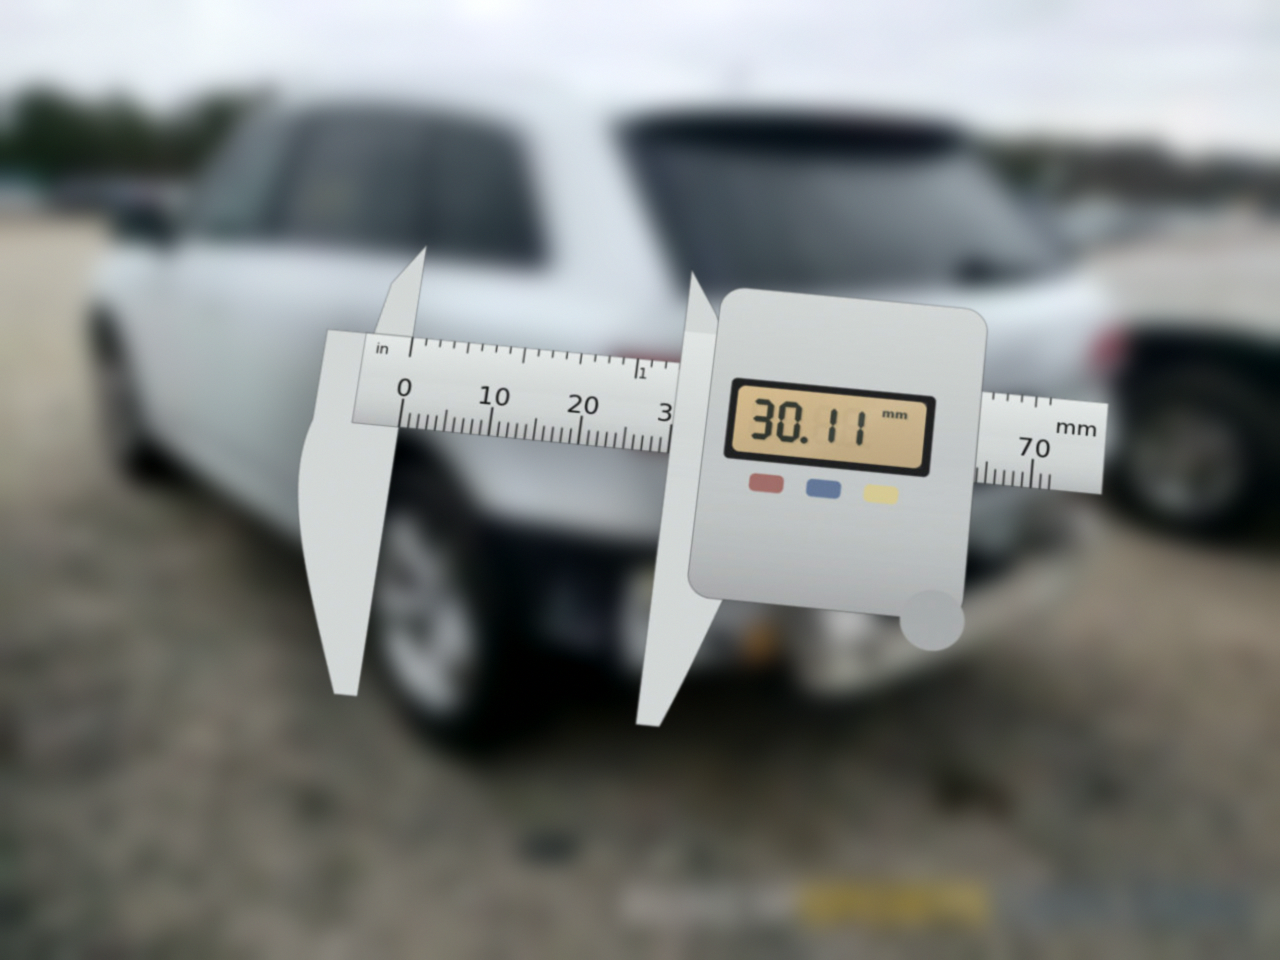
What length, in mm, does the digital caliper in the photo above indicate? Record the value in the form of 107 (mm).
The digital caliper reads 30.11 (mm)
